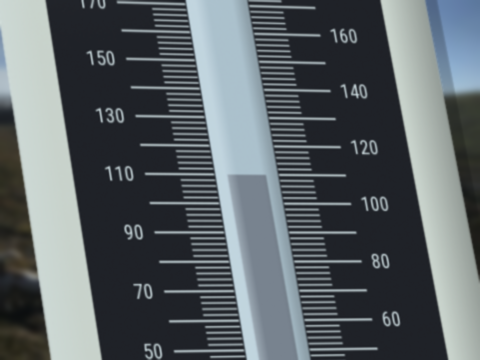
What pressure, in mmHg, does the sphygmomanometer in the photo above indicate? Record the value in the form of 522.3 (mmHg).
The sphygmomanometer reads 110 (mmHg)
